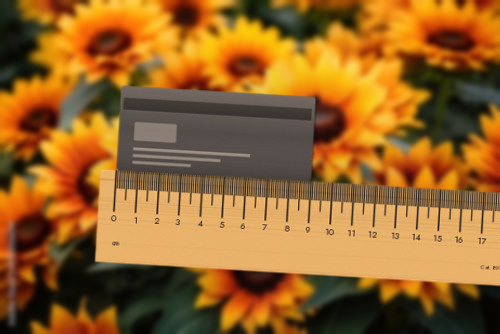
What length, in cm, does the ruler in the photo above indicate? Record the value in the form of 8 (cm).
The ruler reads 9 (cm)
